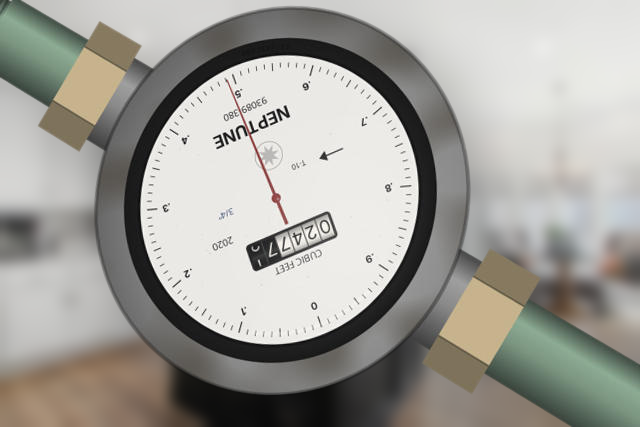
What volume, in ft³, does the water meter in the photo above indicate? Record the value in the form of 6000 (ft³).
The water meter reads 24771.49 (ft³)
